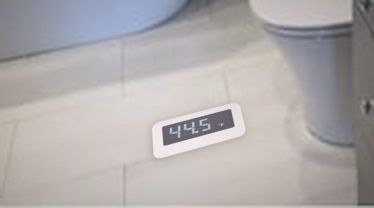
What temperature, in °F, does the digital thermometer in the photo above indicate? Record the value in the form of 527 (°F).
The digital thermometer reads 44.5 (°F)
